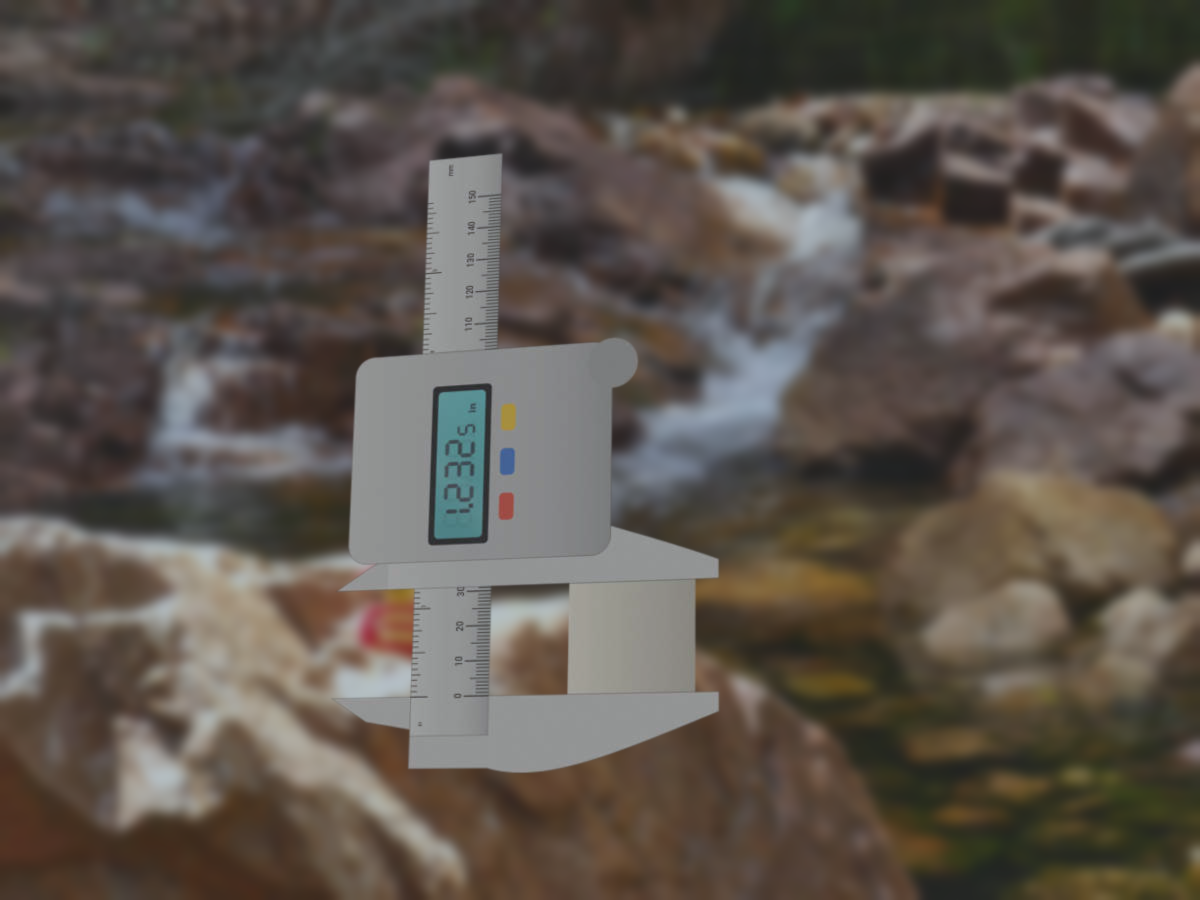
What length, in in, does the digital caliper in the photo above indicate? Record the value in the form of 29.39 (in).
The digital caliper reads 1.2325 (in)
